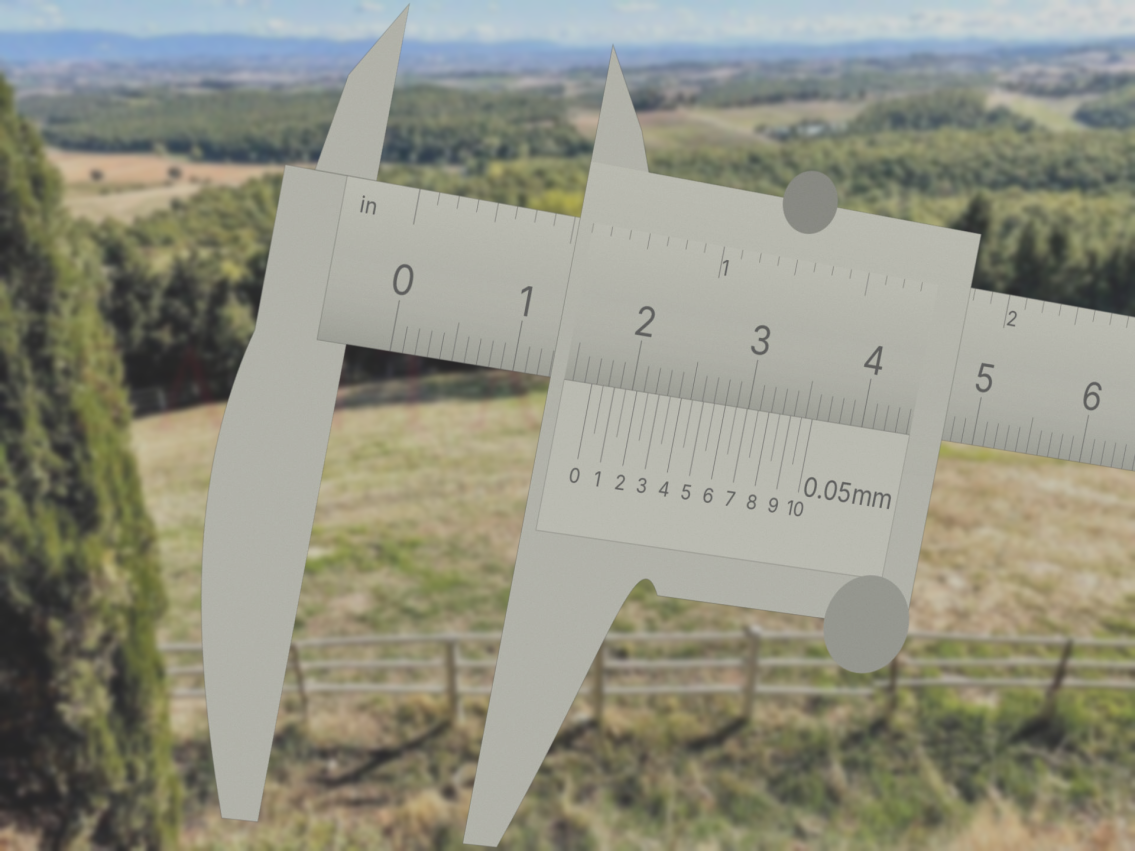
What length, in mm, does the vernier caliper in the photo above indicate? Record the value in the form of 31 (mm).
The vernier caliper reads 16.6 (mm)
